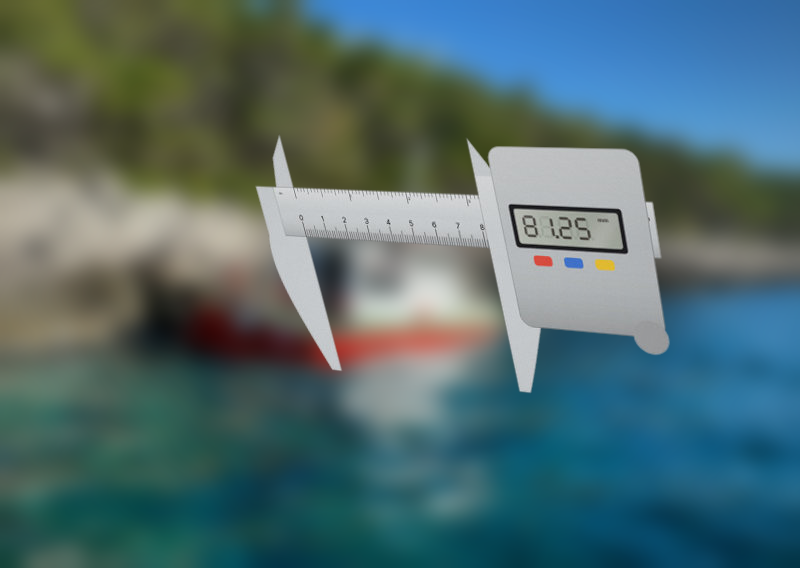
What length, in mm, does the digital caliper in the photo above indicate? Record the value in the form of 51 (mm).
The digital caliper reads 81.25 (mm)
